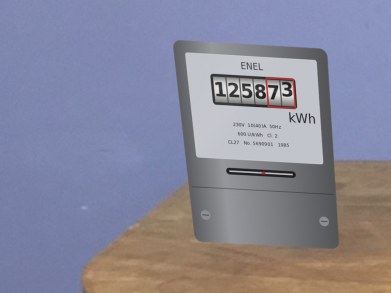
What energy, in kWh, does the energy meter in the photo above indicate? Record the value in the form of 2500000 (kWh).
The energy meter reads 1258.73 (kWh)
